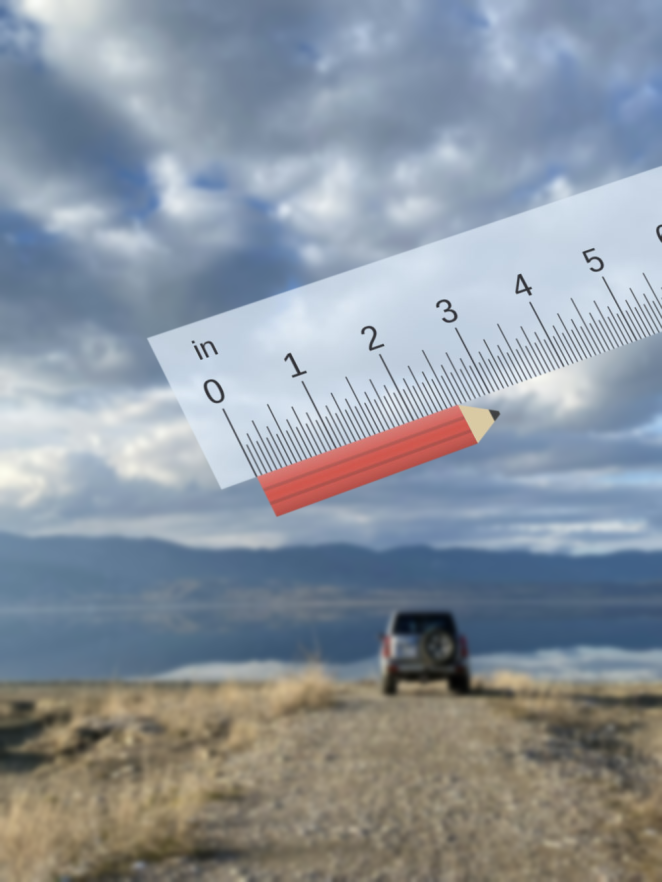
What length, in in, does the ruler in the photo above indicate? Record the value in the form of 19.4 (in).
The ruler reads 3 (in)
